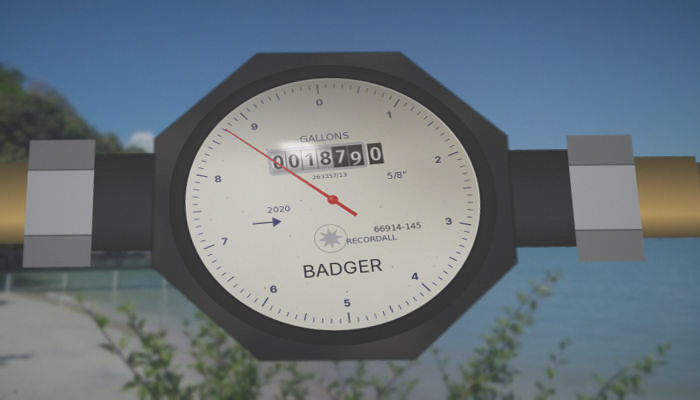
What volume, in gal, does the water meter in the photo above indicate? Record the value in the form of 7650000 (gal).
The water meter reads 18788.7 (gal)
